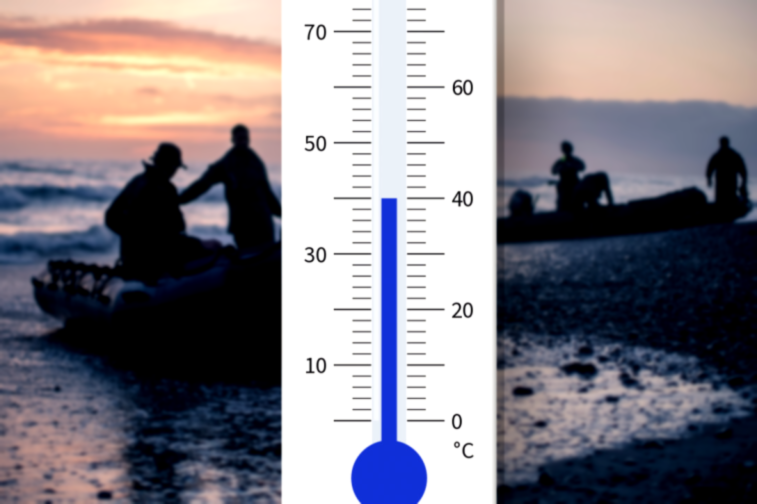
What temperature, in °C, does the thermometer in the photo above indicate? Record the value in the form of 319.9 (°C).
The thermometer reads 40 (°C)
